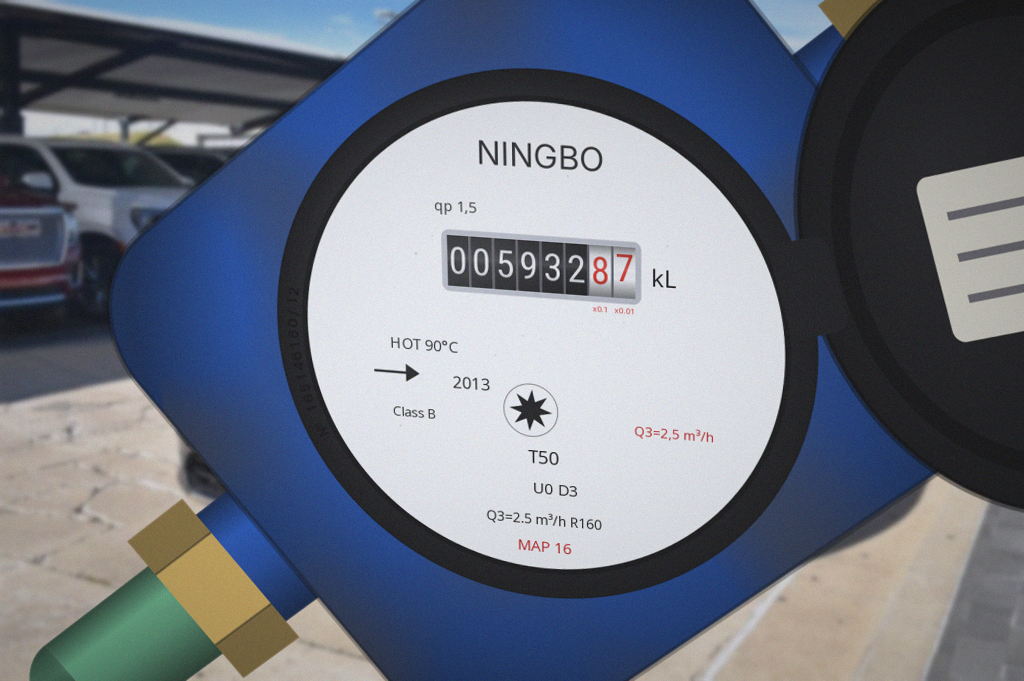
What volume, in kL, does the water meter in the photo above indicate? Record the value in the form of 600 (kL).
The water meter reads 5932.87 (kL)
